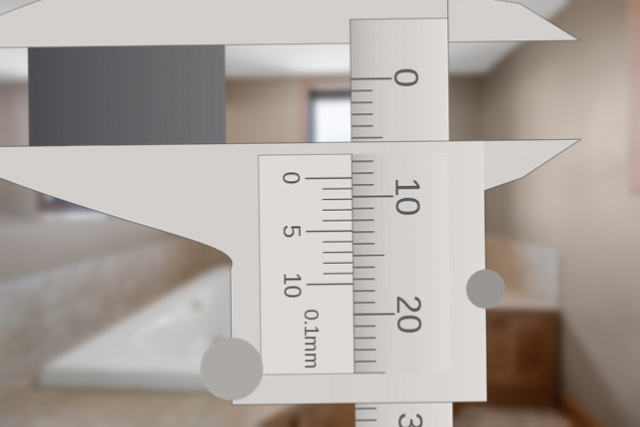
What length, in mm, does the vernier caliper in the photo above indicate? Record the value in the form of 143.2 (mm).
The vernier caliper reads 8.4 (mm)
